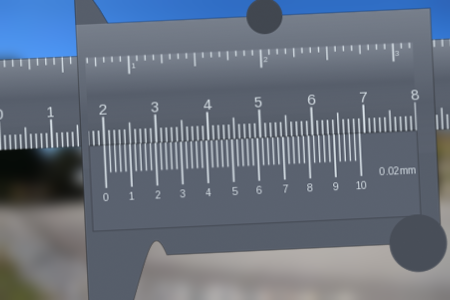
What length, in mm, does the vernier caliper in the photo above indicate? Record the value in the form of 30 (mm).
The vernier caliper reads 20.0 (mm)
